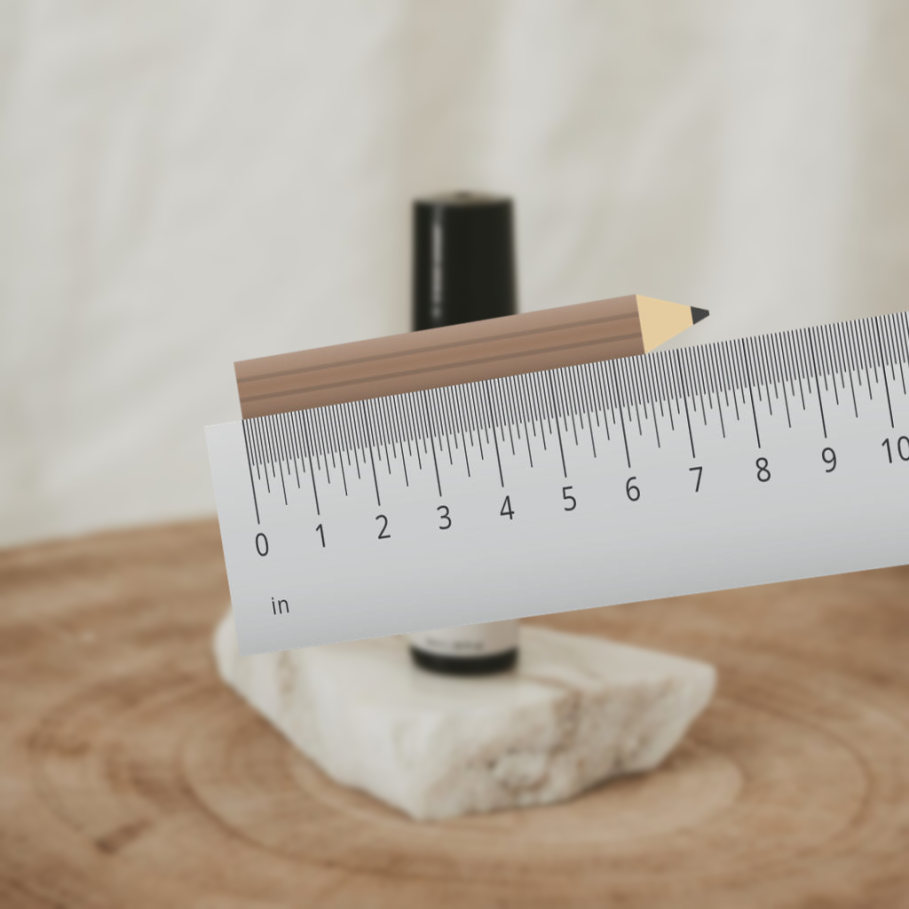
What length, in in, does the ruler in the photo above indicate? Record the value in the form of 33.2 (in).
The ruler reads 7.5625 (in)
